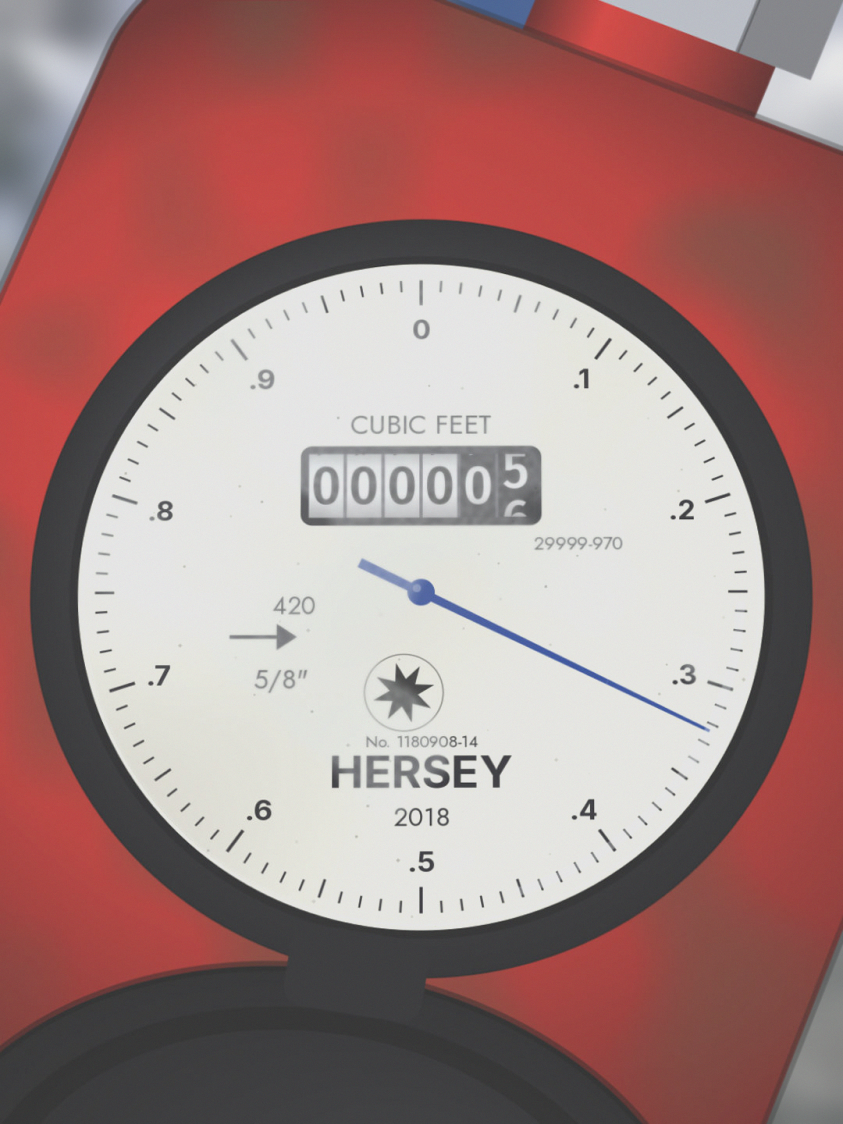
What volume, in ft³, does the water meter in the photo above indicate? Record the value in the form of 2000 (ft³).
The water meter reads 5.32 (ft³)
